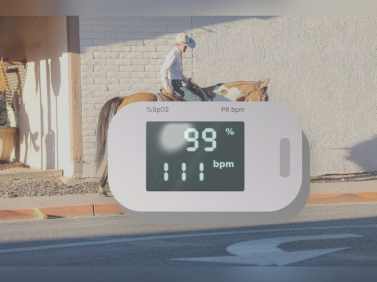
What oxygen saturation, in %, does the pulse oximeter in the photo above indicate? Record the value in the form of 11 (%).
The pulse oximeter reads 99 (%)
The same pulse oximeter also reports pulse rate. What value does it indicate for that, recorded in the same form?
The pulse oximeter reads 111 (bpm)
